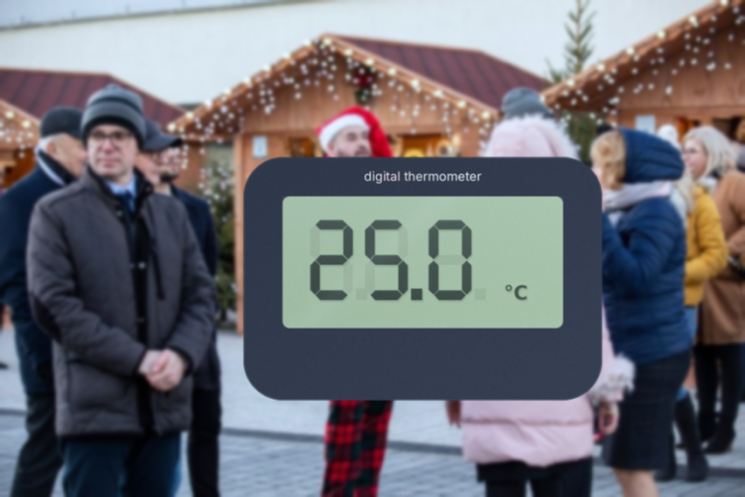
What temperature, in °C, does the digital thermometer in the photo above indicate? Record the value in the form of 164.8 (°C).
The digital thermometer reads 25.0 (°C)
